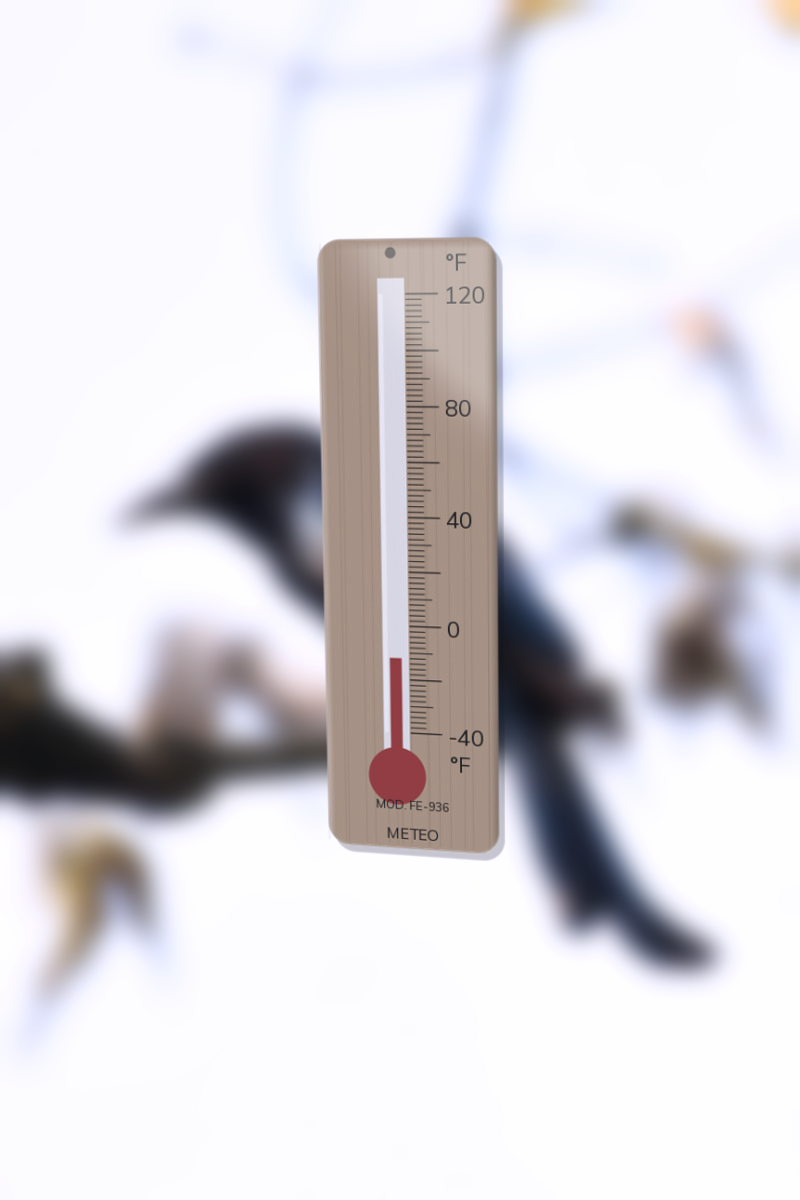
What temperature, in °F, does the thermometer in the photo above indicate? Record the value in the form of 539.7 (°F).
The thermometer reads -12 (°F)
